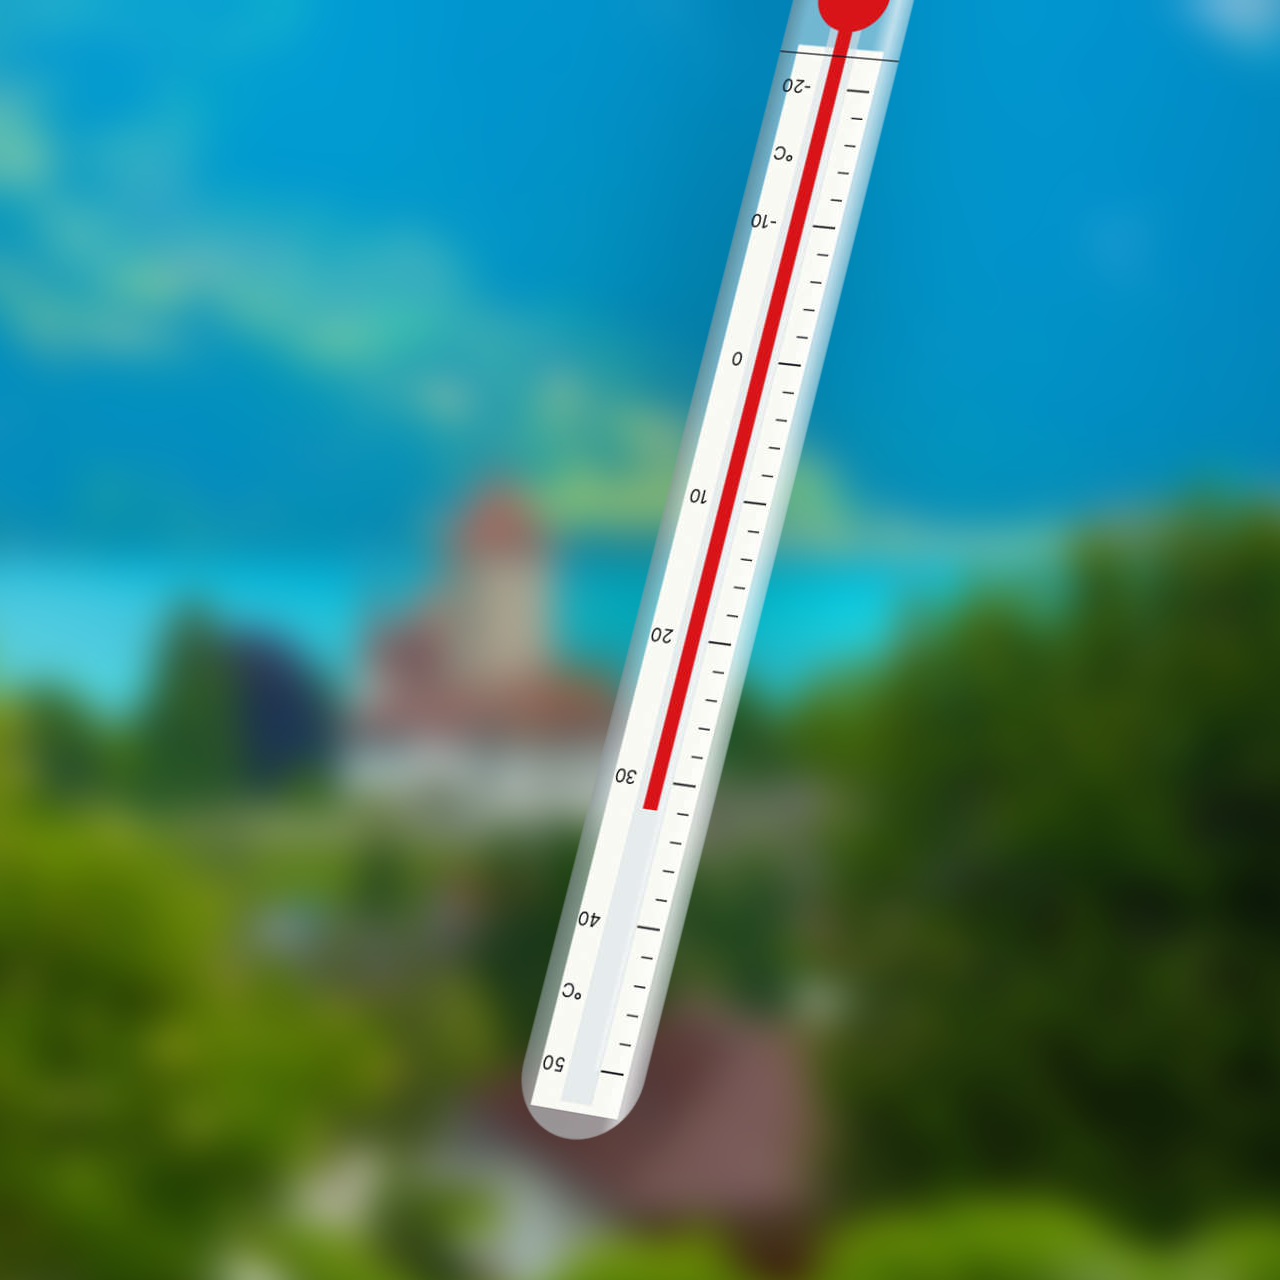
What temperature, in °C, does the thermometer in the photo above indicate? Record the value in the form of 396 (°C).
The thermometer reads 32 (°C)
